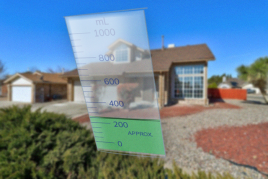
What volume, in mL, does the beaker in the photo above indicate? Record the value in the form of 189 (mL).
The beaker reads 250 (mL)
